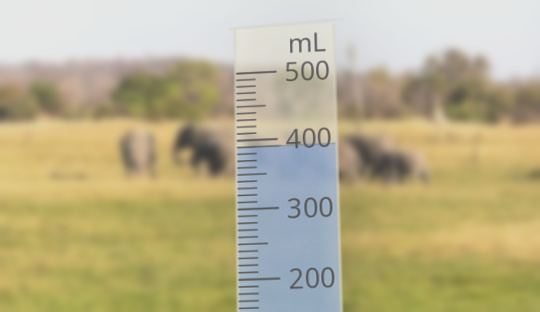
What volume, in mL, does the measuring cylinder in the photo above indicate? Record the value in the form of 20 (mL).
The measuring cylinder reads 390 (mL)
